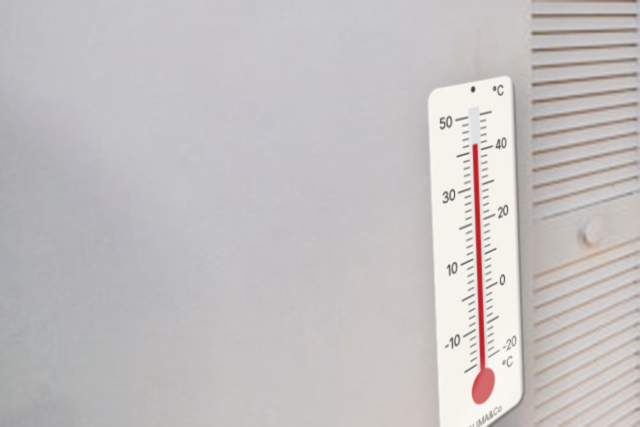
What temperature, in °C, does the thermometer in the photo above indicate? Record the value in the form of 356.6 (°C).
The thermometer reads 42 (°C)
